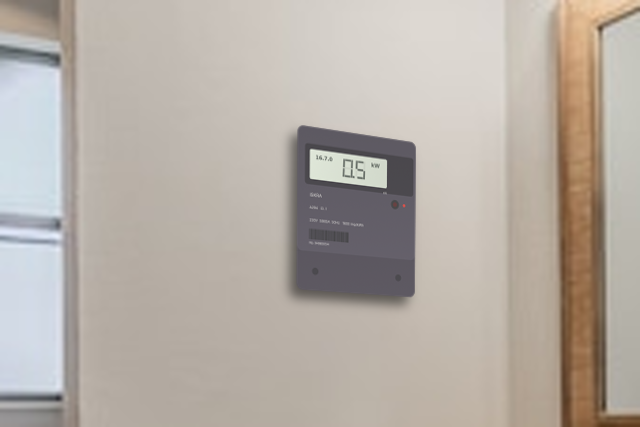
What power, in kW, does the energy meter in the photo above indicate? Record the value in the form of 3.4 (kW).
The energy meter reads 0.5 (kW)
